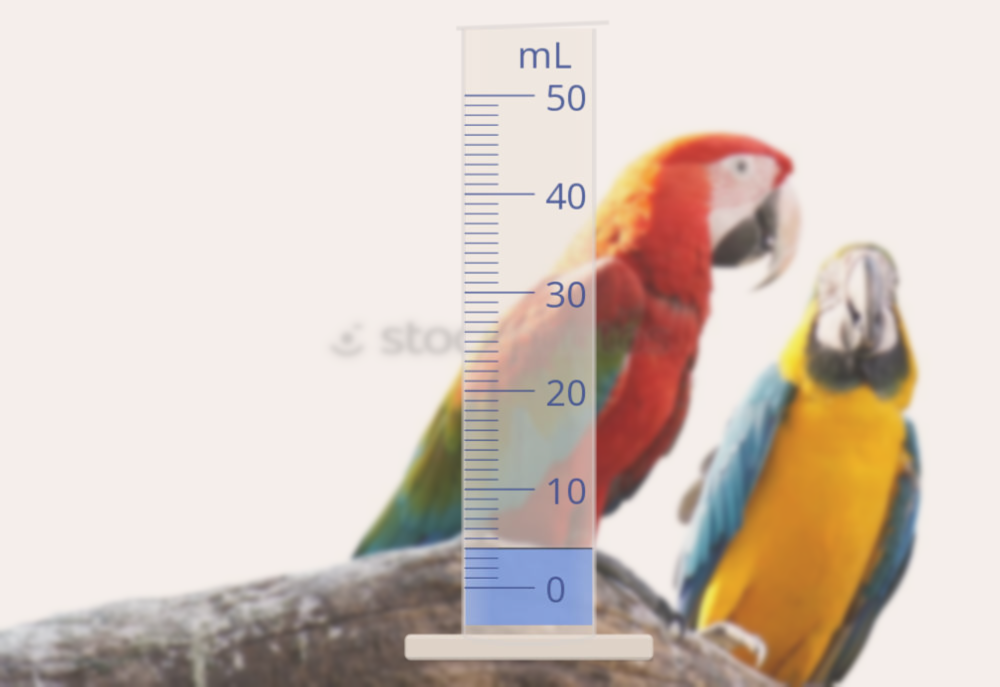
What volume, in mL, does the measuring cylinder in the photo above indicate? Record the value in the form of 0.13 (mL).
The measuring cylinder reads 4 (mL)
